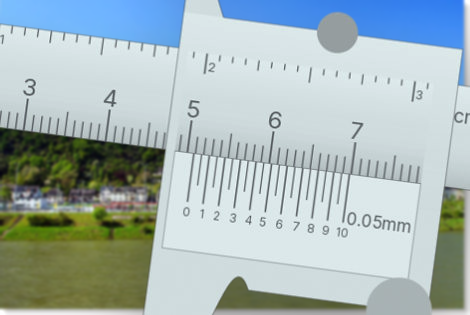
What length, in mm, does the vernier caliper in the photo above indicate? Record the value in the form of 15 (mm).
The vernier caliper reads 50.8 (mm)
